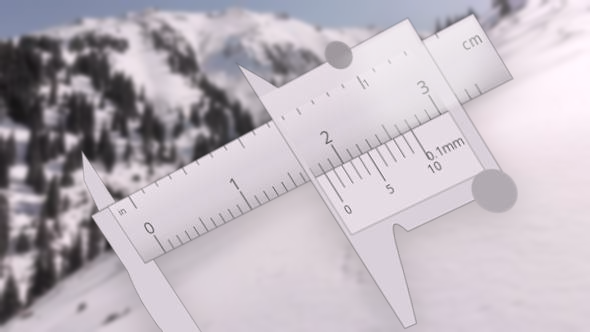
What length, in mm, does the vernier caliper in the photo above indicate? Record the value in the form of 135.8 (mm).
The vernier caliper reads 18.0 (mm)
